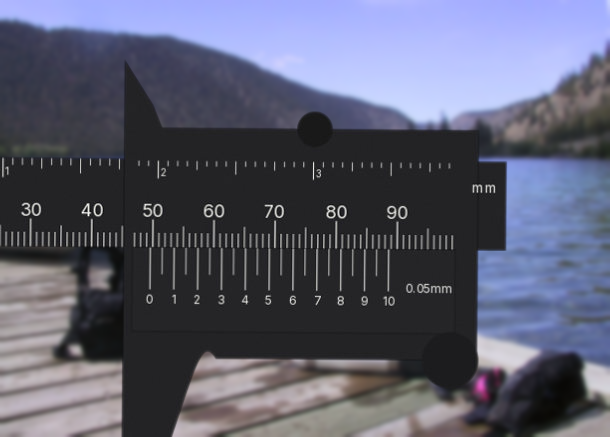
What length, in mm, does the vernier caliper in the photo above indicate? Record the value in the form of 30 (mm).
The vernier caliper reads 49.6 (mm)
